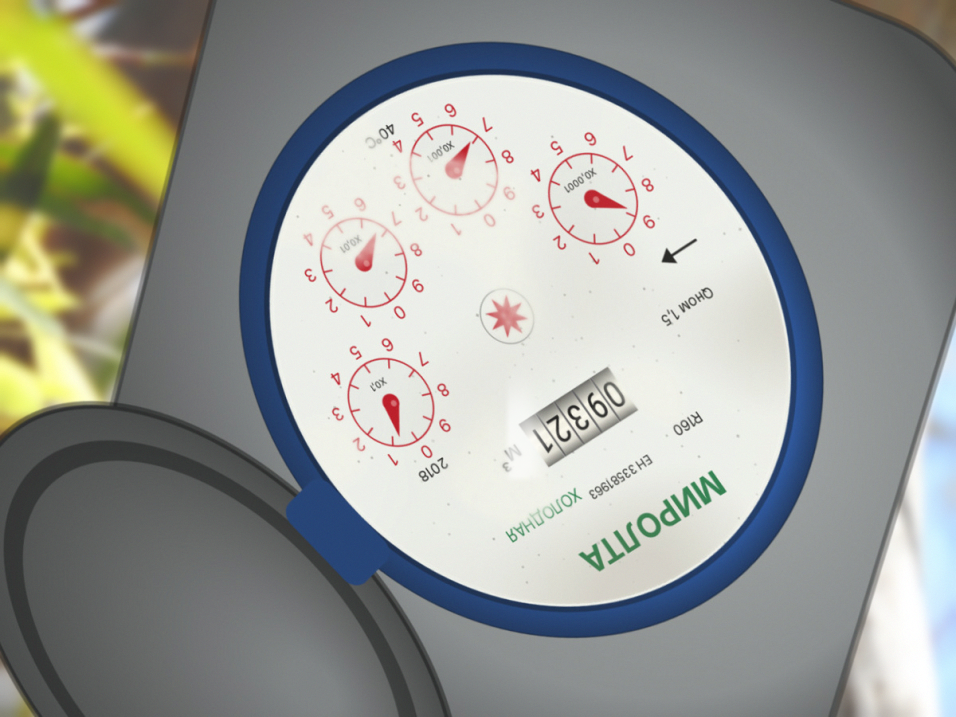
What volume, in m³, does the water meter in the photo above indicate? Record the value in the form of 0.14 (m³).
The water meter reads 9321.0668 (m³)
